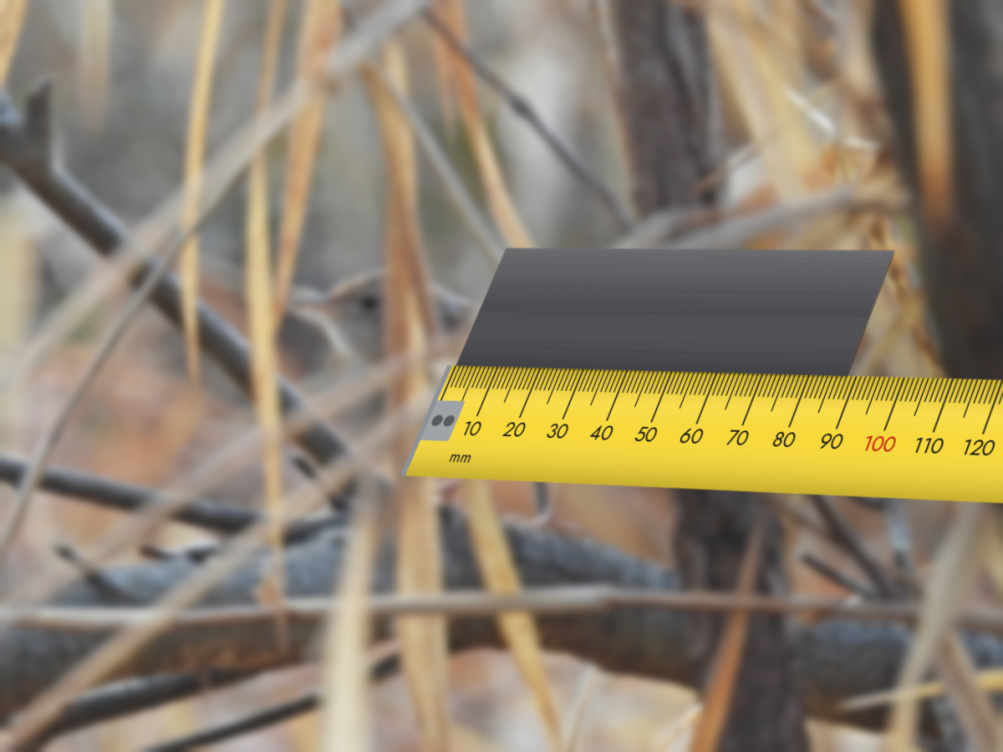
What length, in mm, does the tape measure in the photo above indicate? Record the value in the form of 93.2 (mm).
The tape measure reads 88 (mm)
